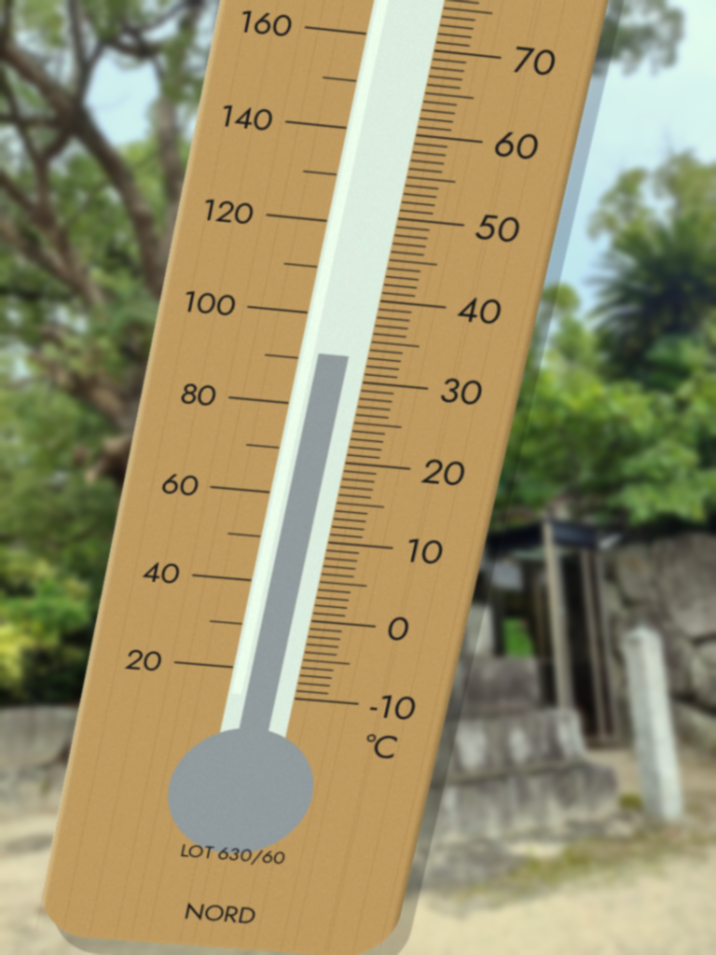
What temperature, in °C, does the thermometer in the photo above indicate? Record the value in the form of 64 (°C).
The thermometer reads 33 (°C)
